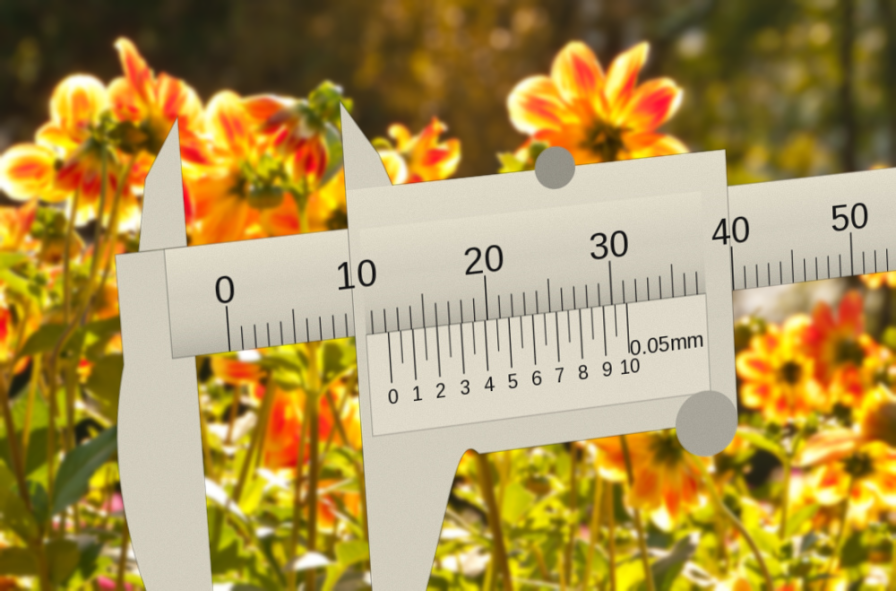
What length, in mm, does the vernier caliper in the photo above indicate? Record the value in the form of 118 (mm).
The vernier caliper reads 12.2 (mm)
